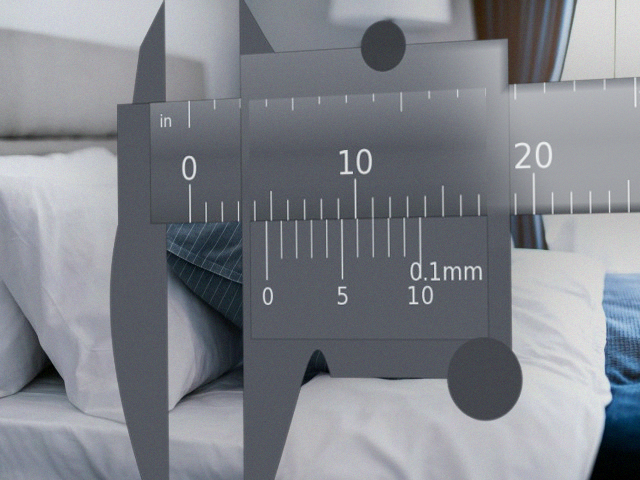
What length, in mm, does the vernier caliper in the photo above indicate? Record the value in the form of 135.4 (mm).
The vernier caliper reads 4.7 (mm)
